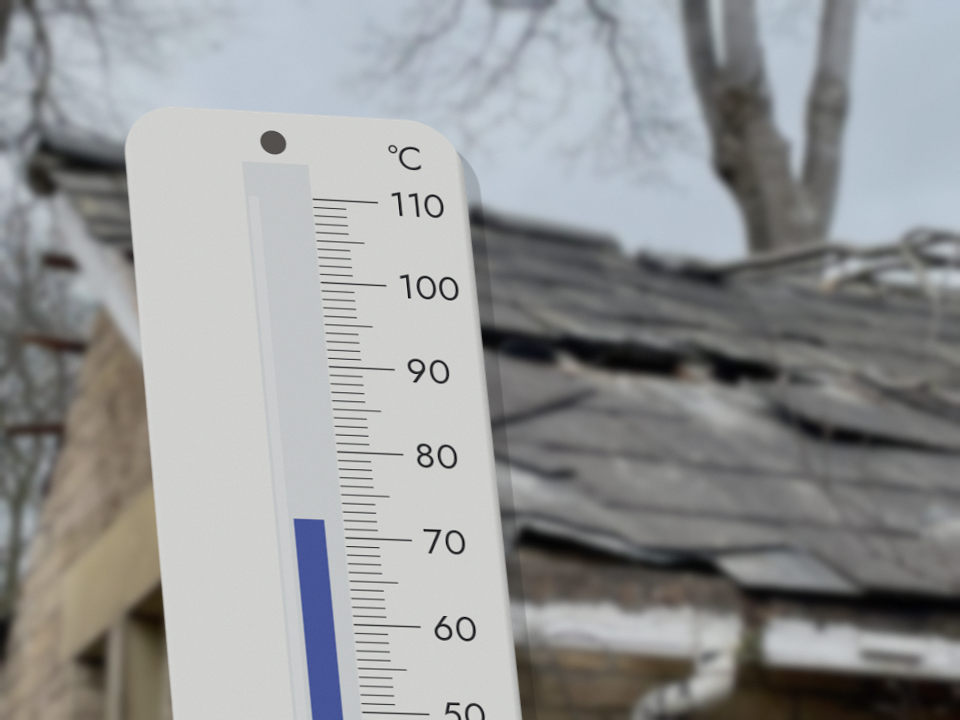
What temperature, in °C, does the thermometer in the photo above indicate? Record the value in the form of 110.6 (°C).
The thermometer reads 72 (°C)
